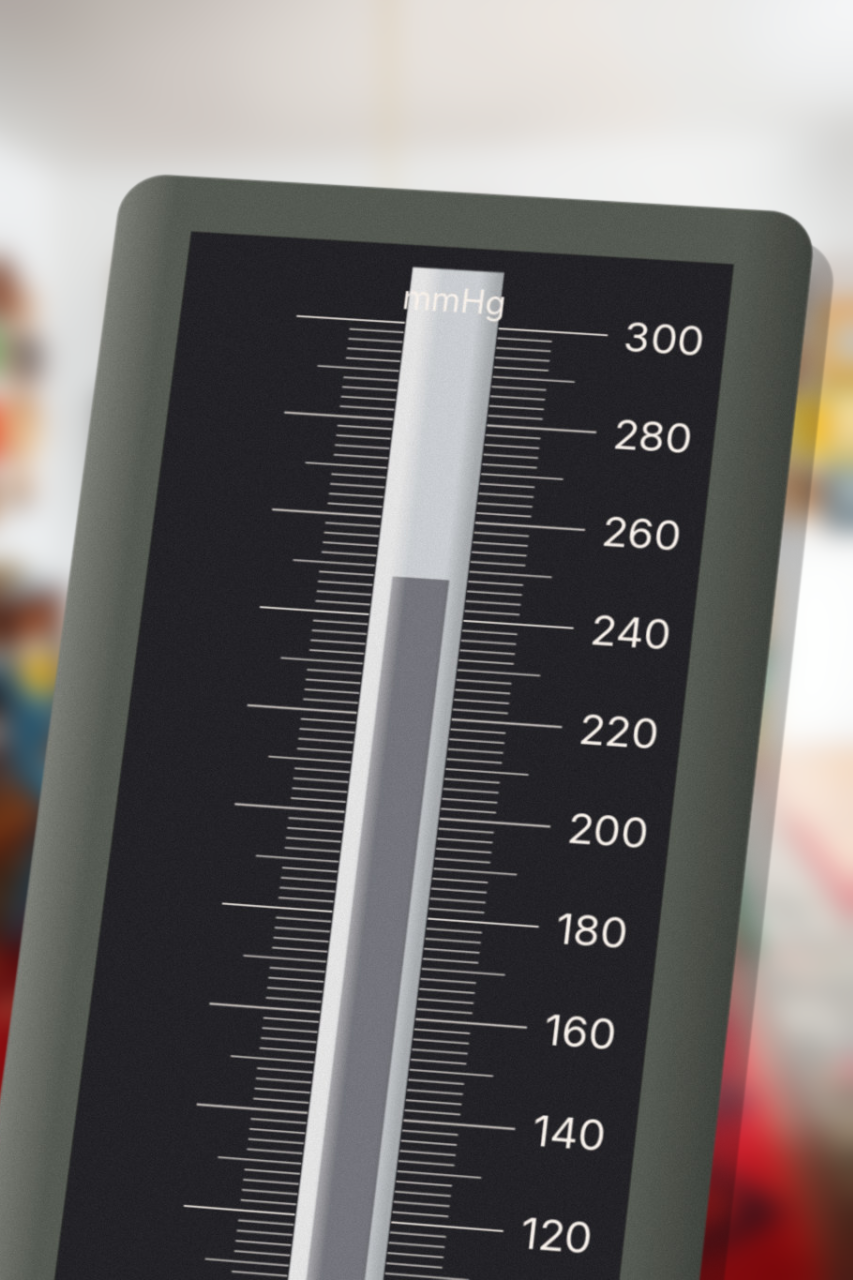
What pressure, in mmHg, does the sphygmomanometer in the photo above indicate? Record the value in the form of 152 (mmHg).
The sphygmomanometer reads 248 (mmHg)
